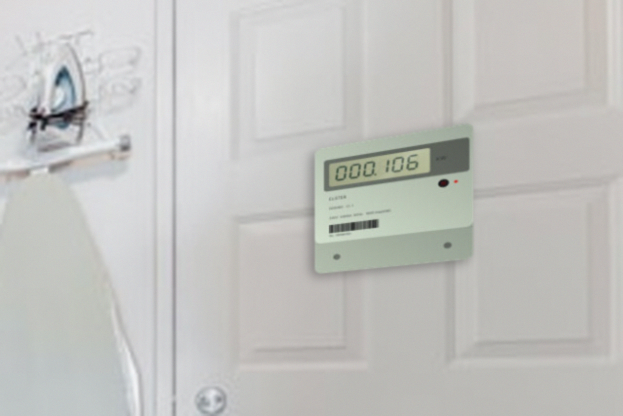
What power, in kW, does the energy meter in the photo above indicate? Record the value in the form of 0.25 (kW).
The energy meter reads 0.106 (kW)
